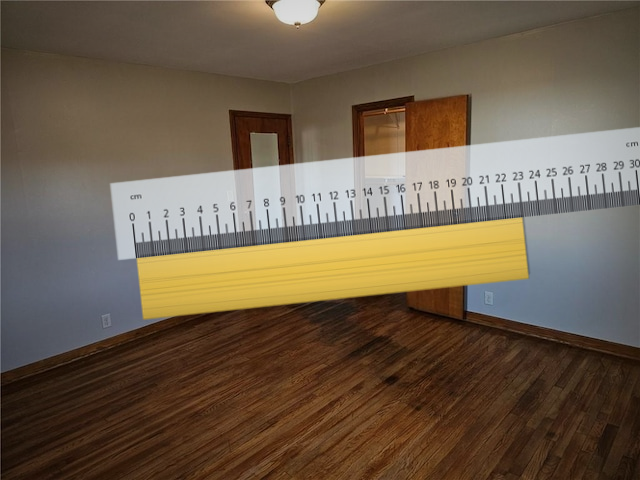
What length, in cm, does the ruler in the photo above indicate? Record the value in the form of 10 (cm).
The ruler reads 23 (cm)
